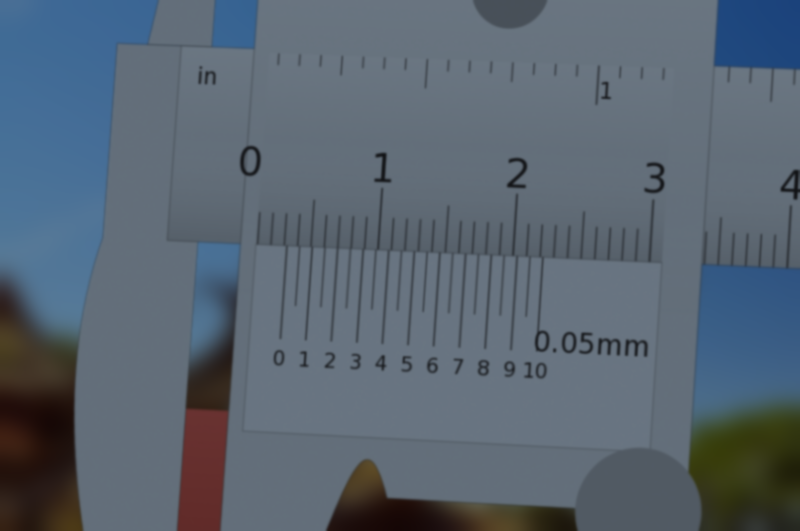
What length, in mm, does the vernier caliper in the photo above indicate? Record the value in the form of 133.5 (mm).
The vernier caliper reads 3.2 (mm)
